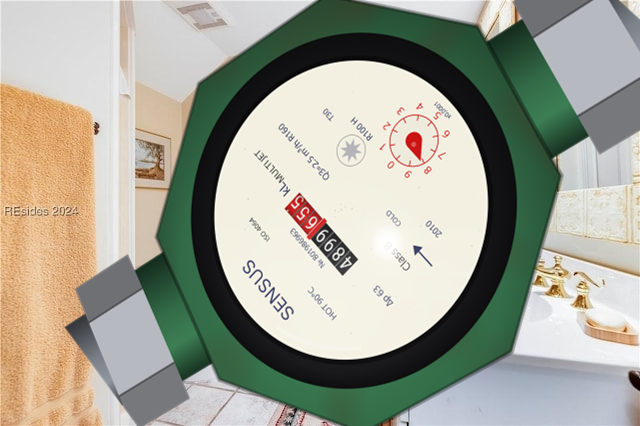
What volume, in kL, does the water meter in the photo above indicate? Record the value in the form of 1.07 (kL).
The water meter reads 4899.6548 (kL)
